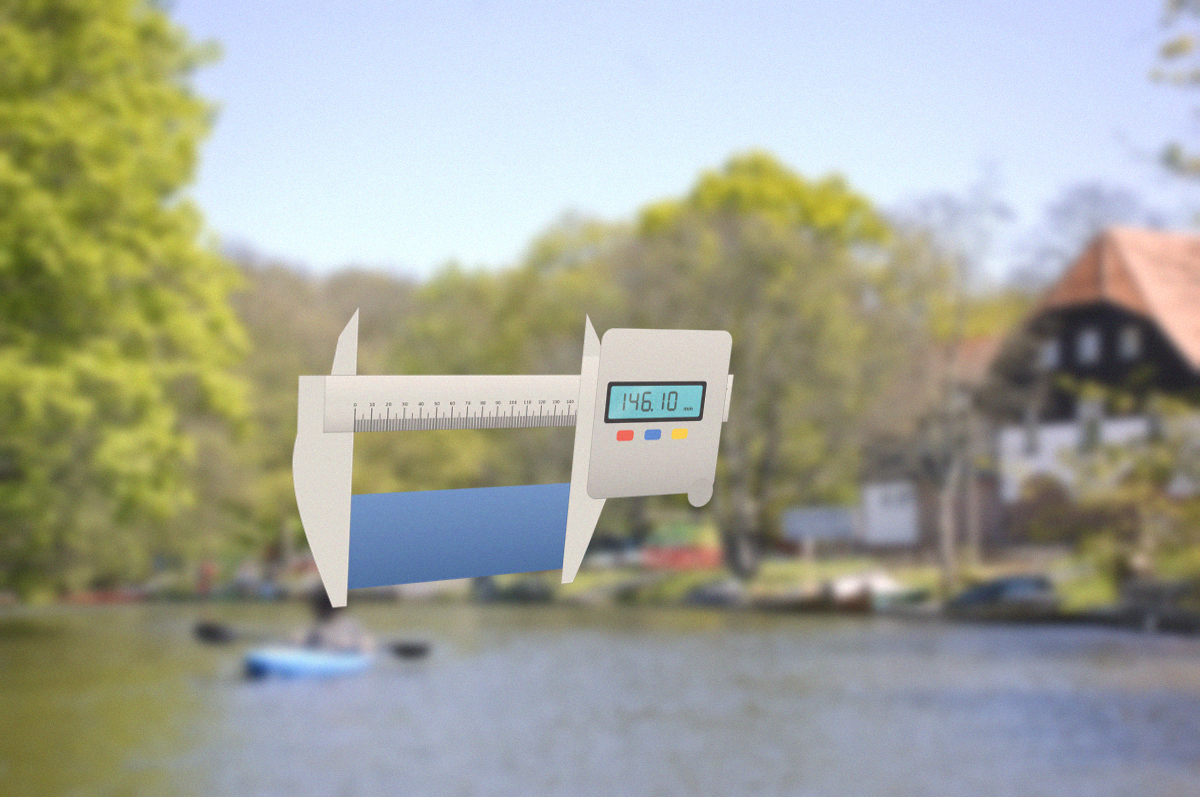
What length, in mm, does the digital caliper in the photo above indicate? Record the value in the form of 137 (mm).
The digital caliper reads 146.10 (mm)
